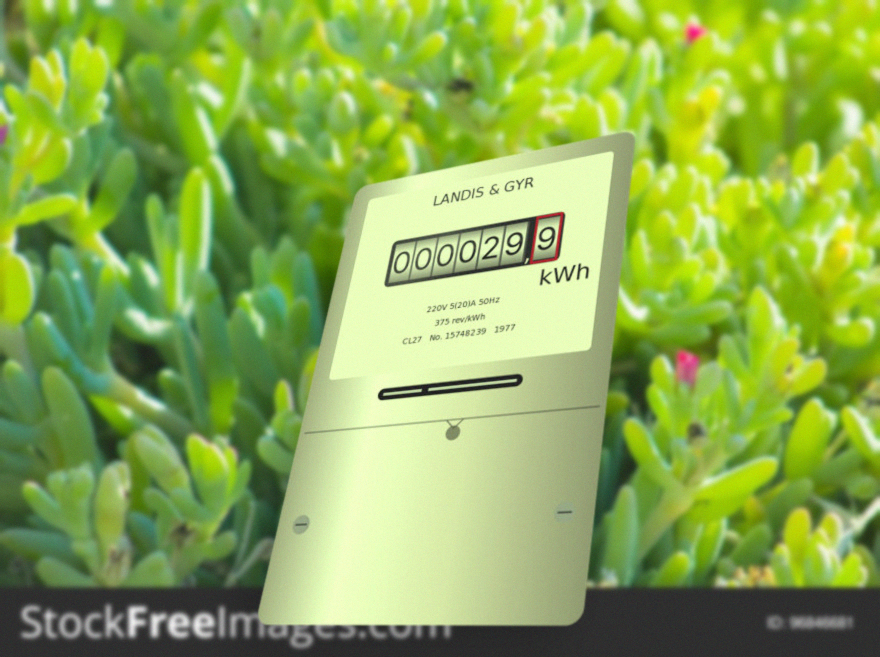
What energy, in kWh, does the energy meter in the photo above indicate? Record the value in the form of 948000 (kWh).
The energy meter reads 29.9 (kWh)
